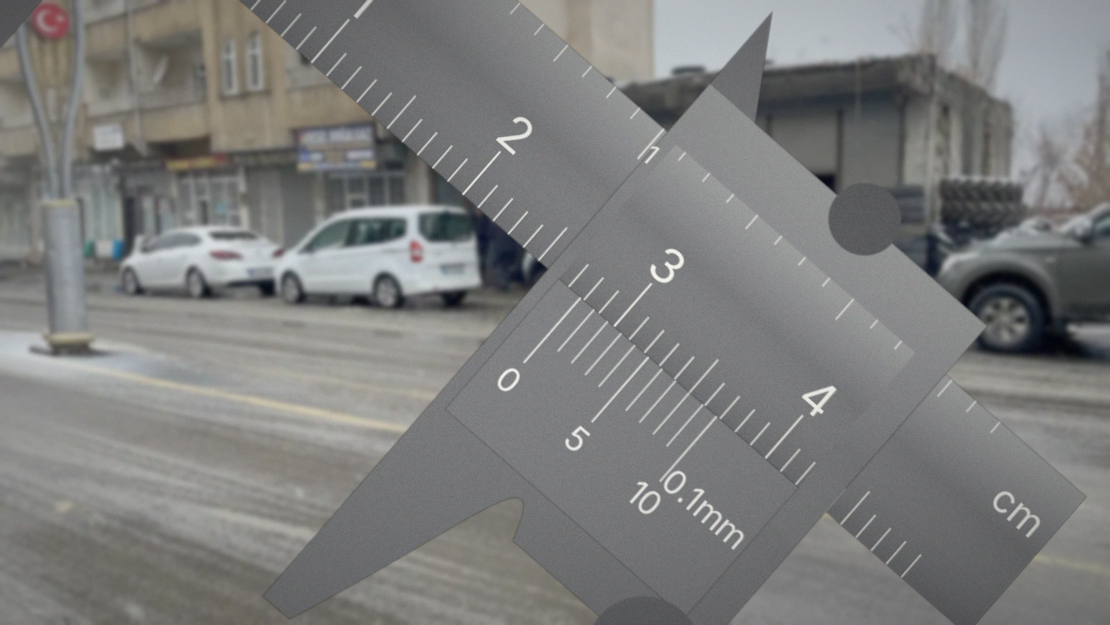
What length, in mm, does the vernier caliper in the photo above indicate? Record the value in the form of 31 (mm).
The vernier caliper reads 27.8 (mm)
